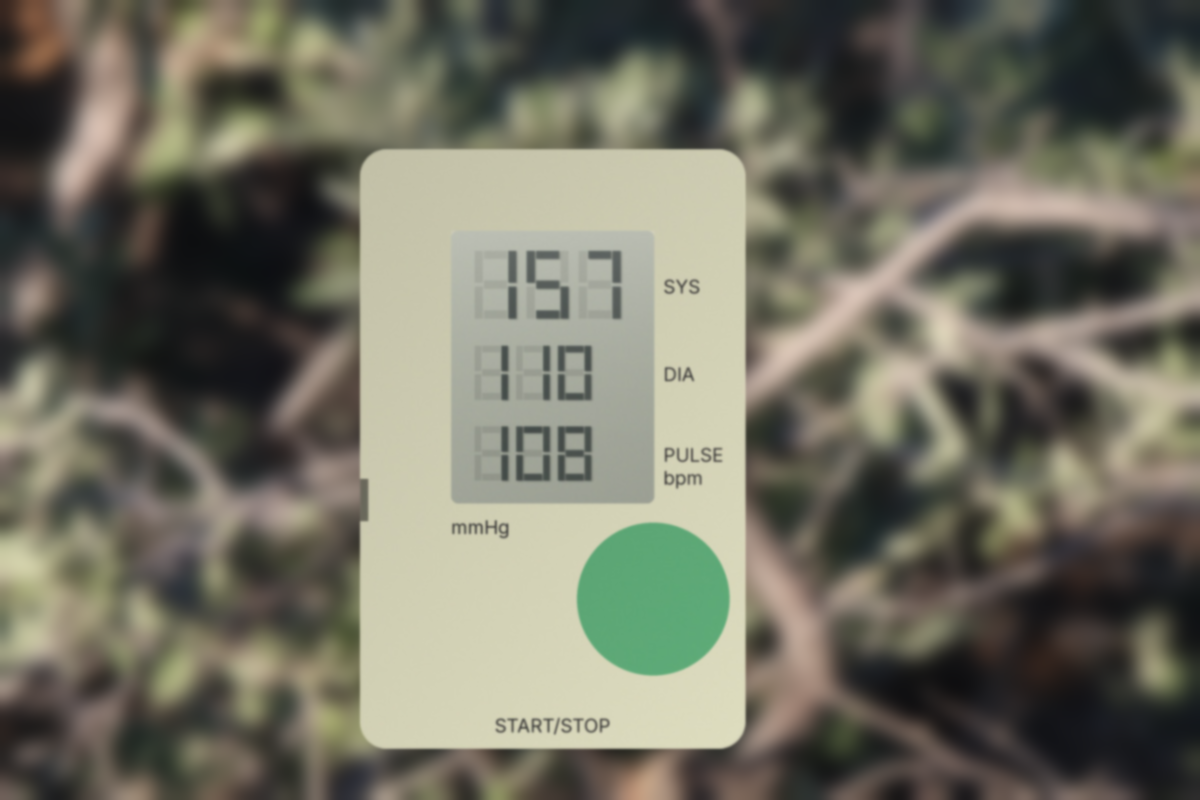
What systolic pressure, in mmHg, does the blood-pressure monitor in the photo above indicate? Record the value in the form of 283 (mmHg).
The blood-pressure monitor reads 157 (mmHg)
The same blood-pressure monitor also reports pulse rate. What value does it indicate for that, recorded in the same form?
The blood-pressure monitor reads 108 (bpm)
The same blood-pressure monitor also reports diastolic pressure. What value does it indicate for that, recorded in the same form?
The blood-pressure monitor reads 110 (mmHg)
